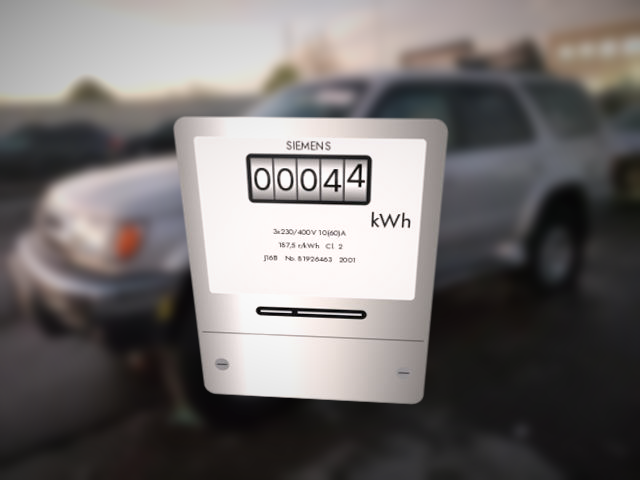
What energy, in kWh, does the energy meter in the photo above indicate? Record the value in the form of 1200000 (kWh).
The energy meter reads 44 (kWh)
